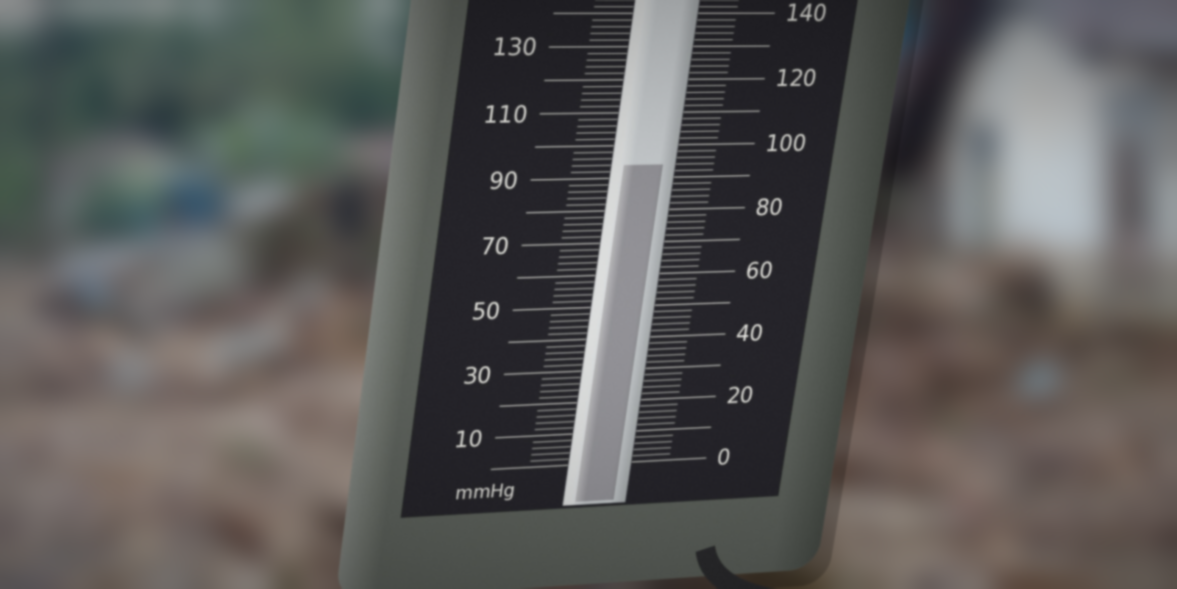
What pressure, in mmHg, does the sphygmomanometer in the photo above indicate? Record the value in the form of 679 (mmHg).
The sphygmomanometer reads 94 (mmHg)
